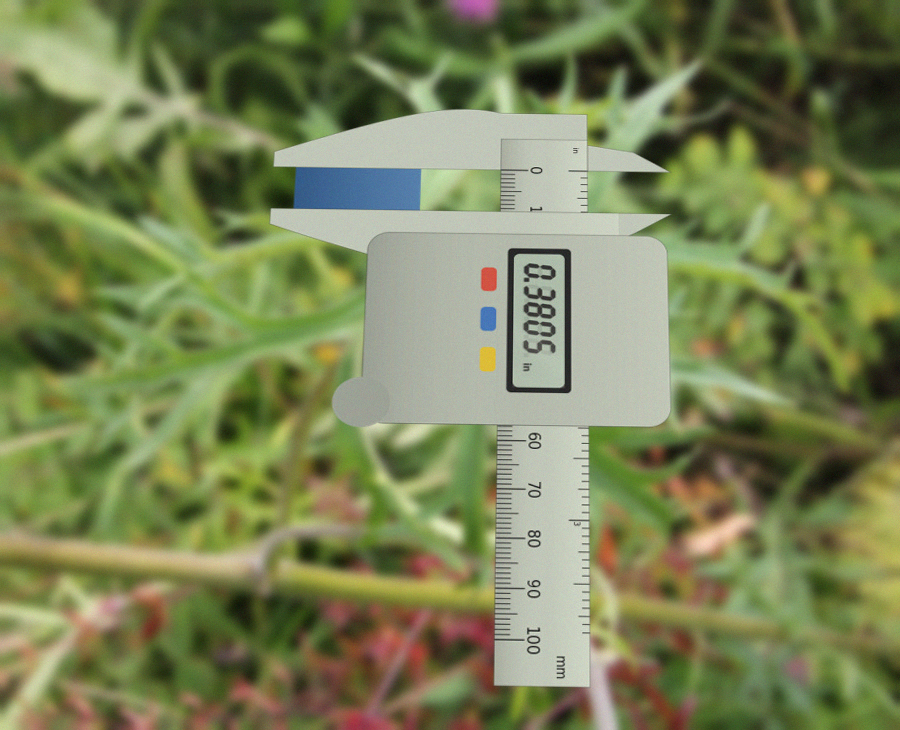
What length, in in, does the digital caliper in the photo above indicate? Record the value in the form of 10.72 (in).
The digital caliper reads 0.3805 (in)
